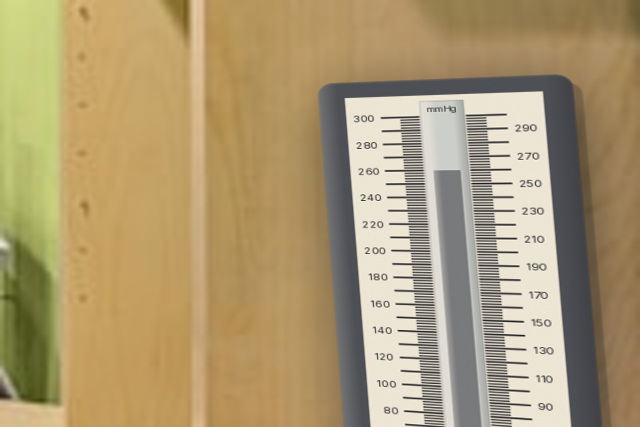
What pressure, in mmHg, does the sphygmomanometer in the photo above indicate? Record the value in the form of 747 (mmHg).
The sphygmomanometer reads 260 (mmHg)
